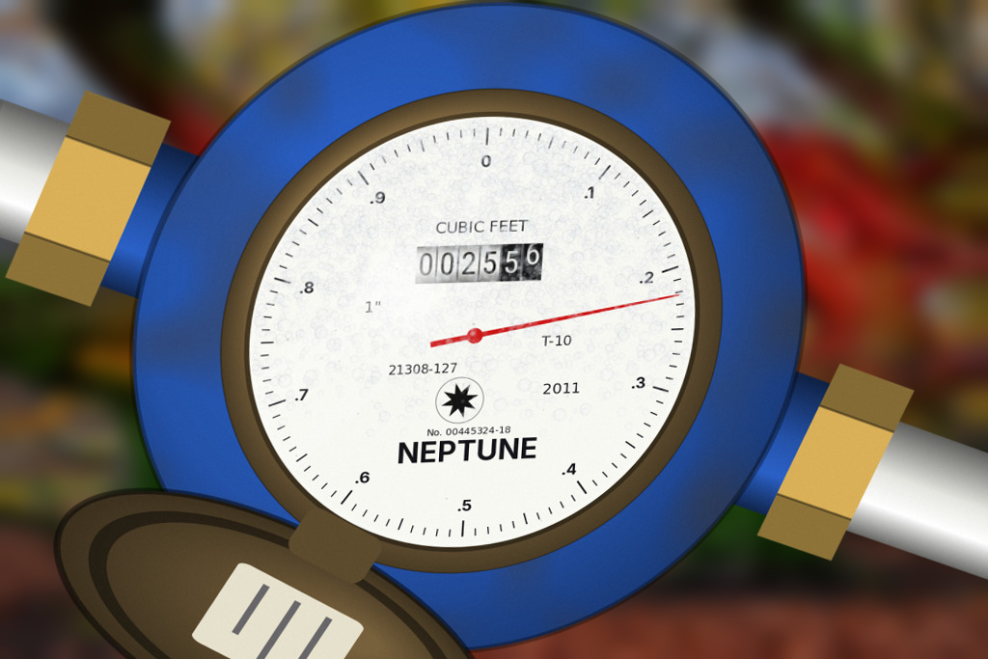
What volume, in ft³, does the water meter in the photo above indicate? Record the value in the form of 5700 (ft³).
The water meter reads 2556.22 (ft³)
